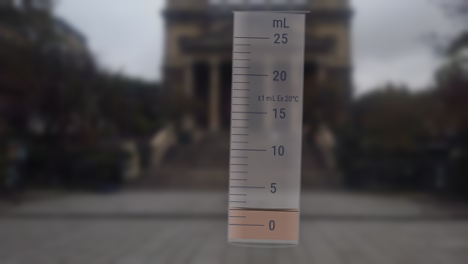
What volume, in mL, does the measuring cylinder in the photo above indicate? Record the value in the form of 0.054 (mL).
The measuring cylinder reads 2 (mL)
